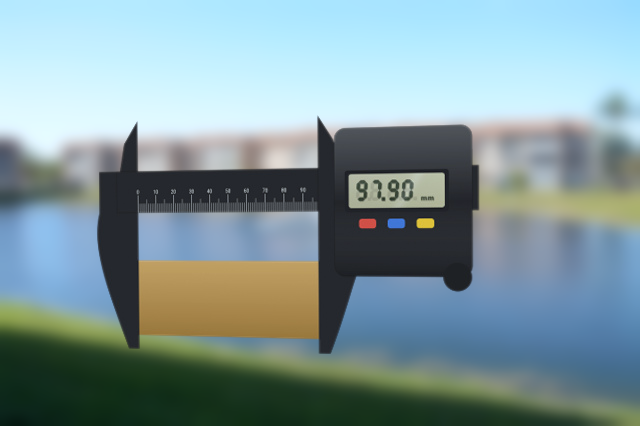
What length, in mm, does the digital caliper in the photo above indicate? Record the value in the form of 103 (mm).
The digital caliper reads 97.90 (mm)
